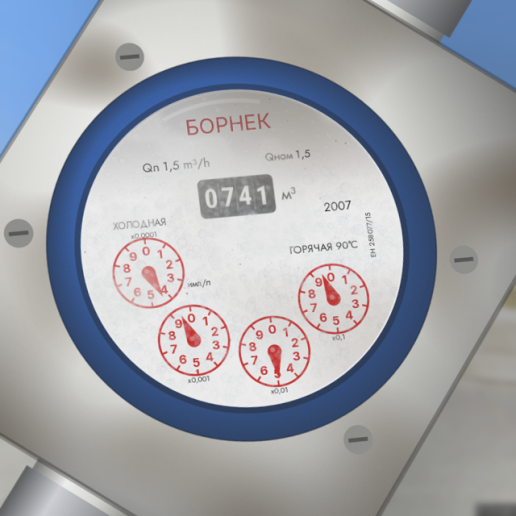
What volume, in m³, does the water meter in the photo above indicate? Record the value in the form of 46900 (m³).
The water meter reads 740.9494 (m³)
